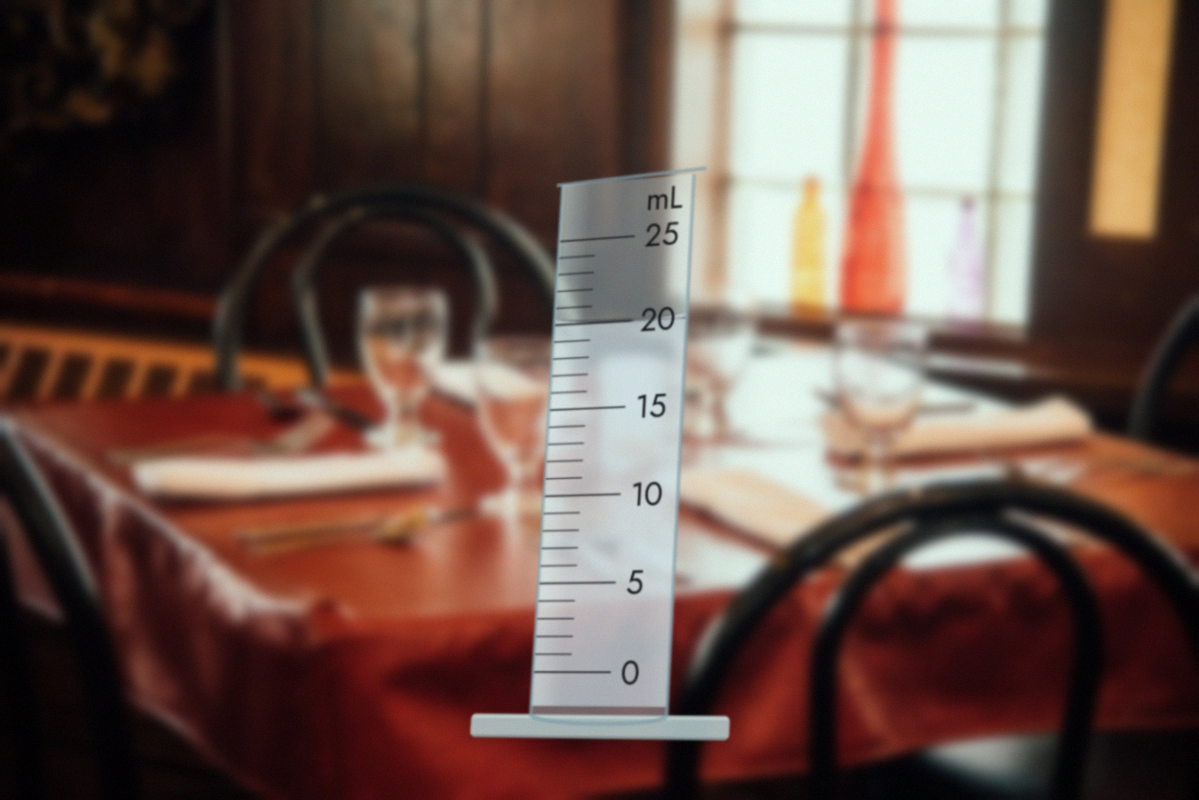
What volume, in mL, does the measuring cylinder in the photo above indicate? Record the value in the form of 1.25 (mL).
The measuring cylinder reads 20 (mL)
